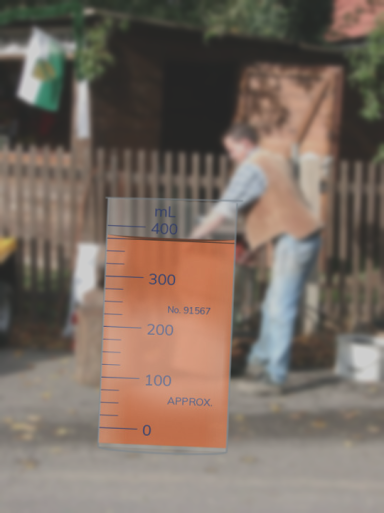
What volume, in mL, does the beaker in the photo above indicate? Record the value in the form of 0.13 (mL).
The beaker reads 375 (mL)
